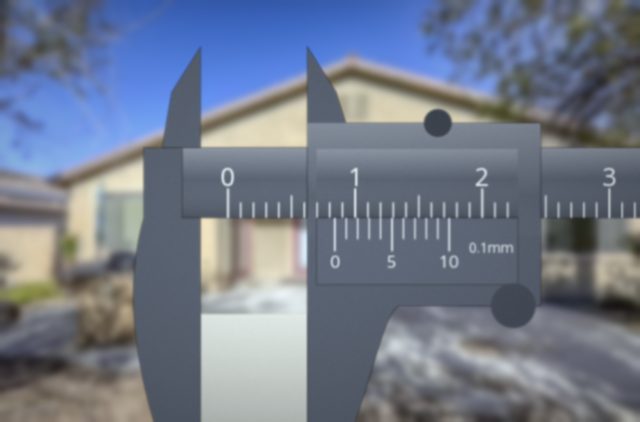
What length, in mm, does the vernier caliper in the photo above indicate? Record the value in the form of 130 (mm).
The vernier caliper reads 8.4 (mm)
